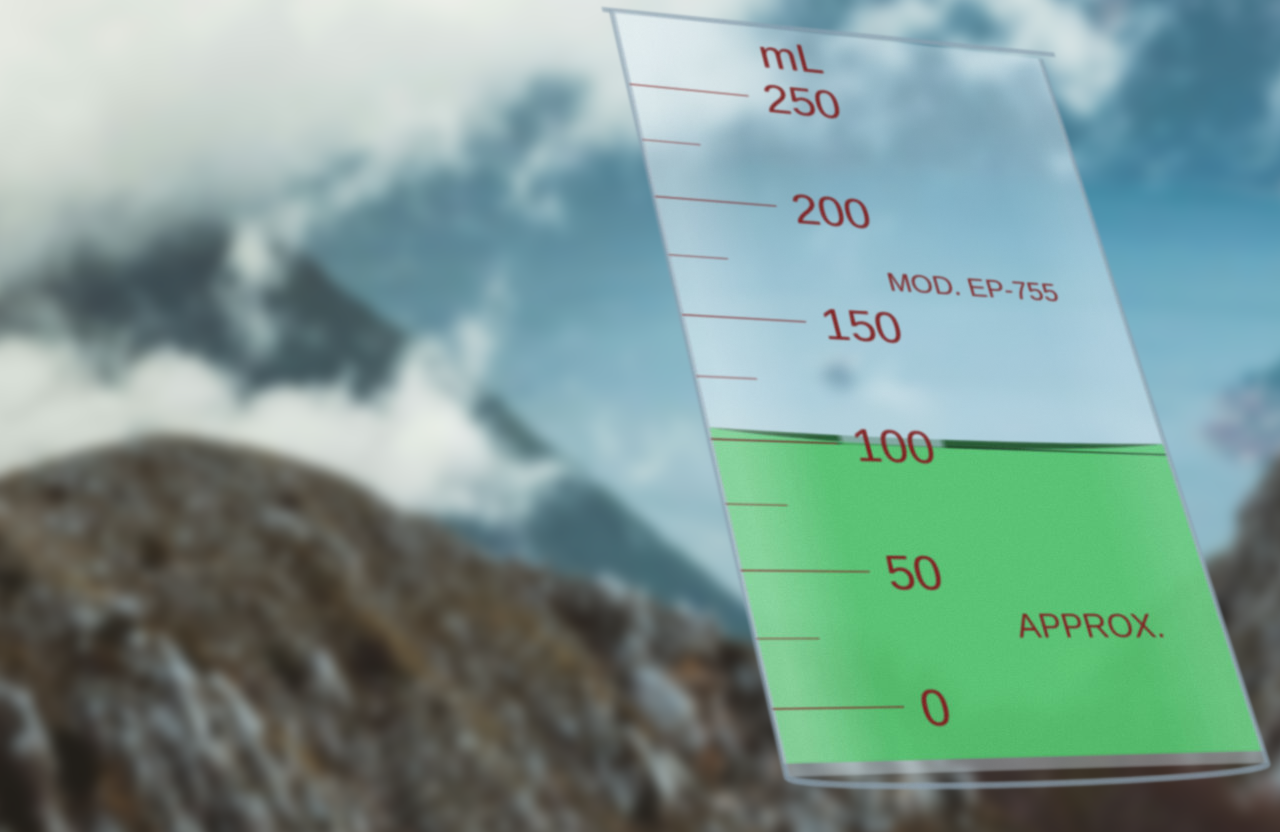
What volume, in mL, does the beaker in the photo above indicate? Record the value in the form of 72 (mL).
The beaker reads 100 (mL)
